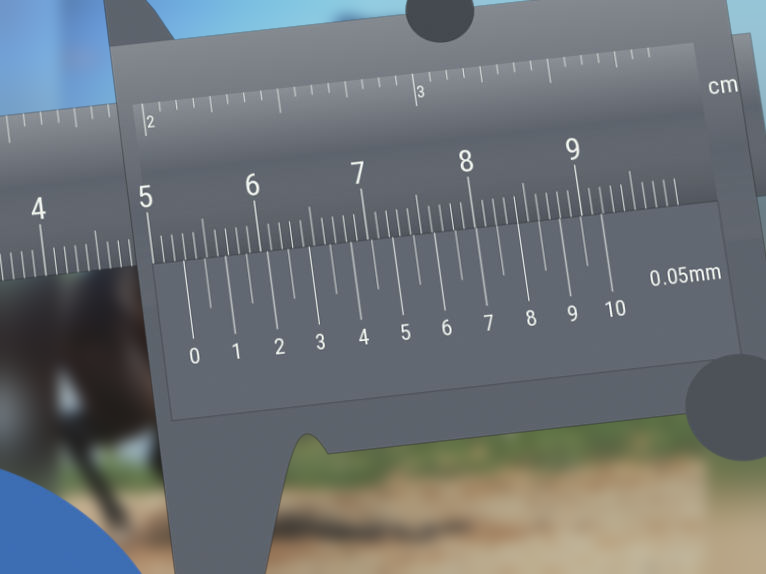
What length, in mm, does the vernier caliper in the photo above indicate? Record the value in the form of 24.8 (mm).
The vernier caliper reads 52.8 (mm)
